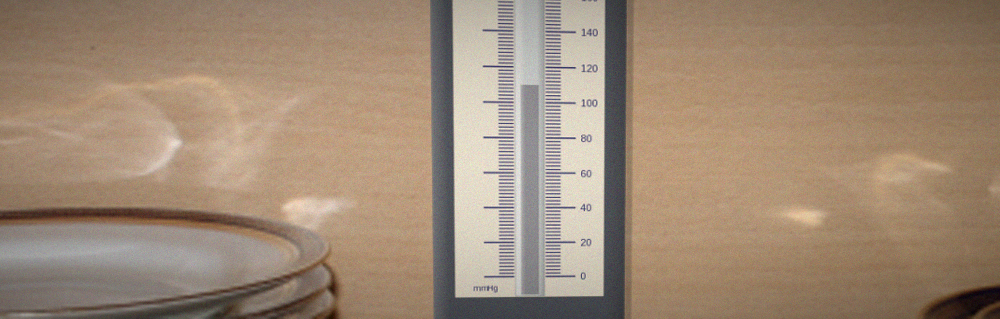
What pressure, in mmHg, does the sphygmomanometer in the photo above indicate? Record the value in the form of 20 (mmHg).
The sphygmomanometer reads 110 (mmHg)
